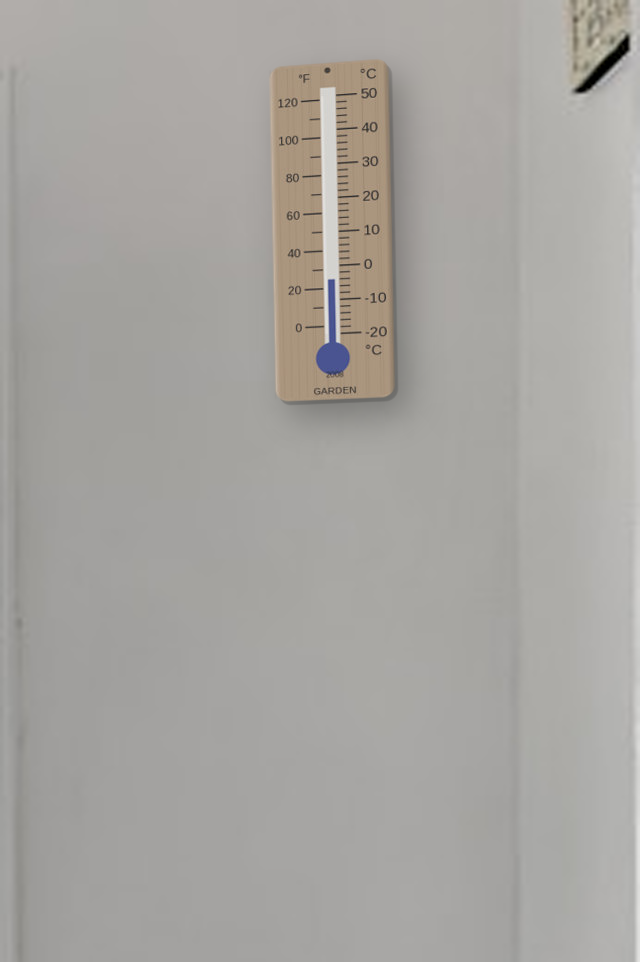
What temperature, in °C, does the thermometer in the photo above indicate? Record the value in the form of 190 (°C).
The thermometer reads -4 (°C)
